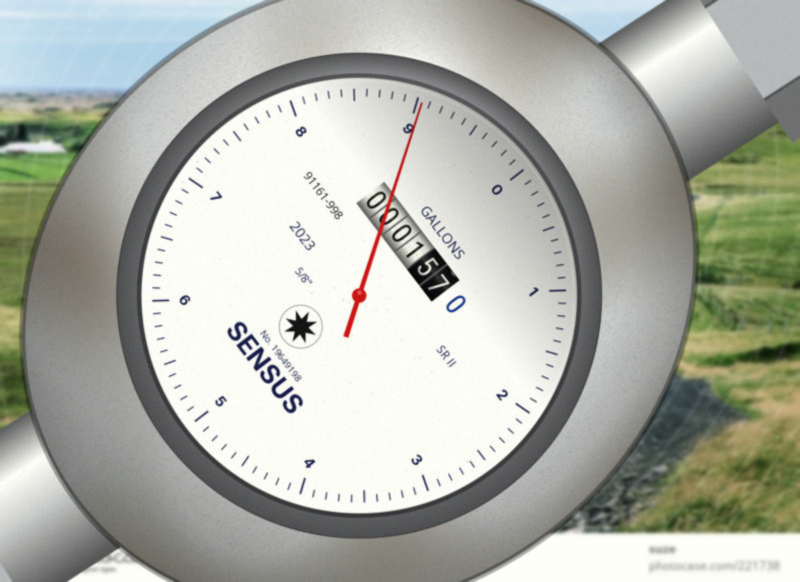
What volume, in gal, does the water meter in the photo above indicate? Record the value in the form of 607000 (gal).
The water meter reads 1569.0 (gal)
